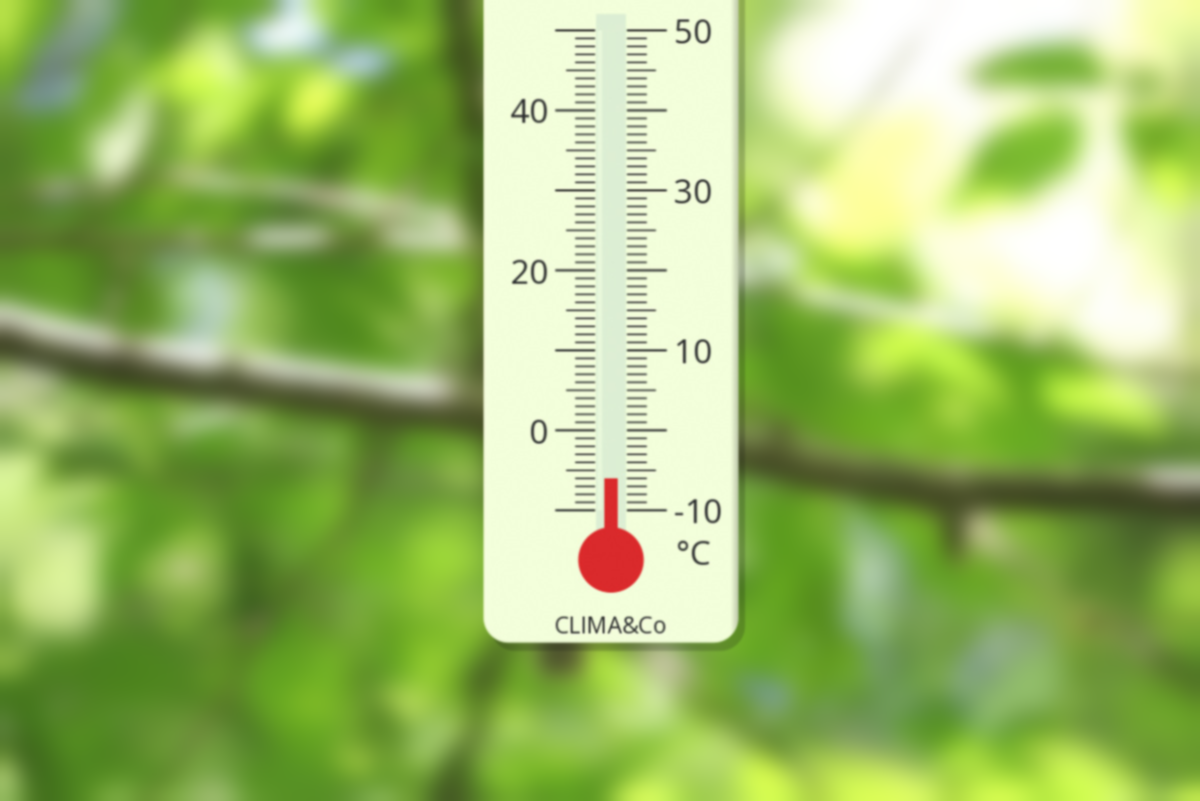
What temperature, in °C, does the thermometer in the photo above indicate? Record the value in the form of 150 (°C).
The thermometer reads -6 (°C)
